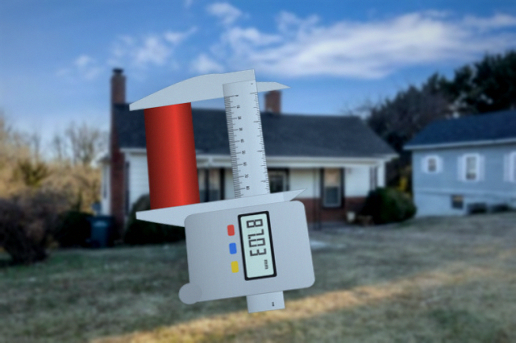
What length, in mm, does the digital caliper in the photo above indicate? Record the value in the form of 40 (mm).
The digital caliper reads 87.03 (mm)
